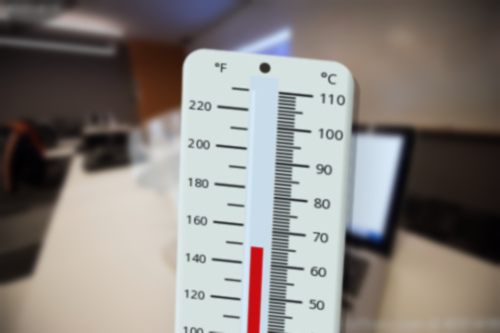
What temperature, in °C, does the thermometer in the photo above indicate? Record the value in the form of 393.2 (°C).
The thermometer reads 65 (°C)
